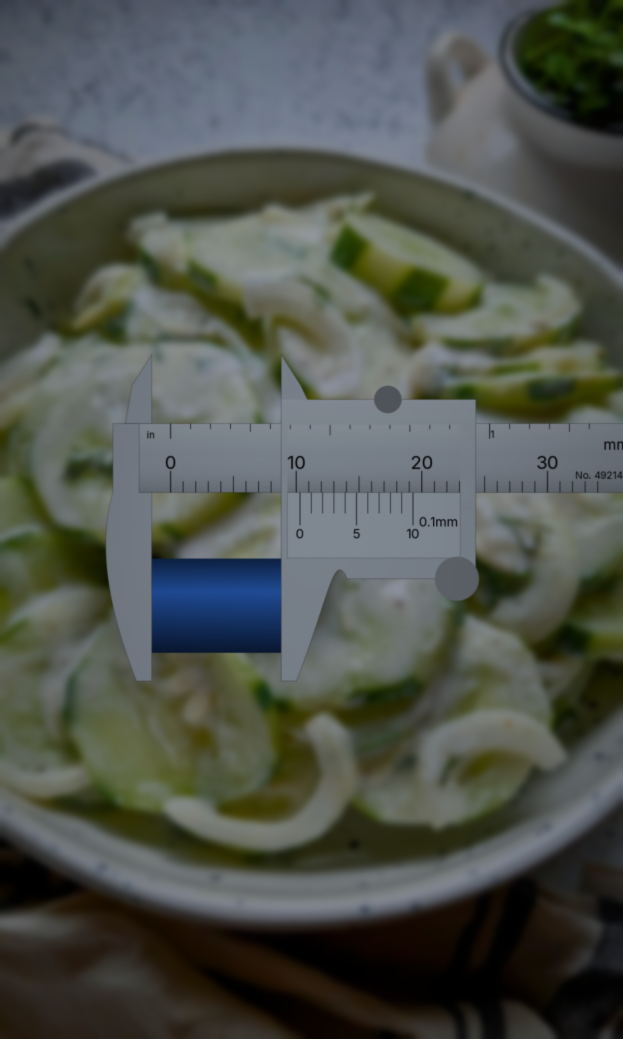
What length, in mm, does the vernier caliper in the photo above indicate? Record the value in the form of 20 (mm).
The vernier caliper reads 10.3 (mm)
